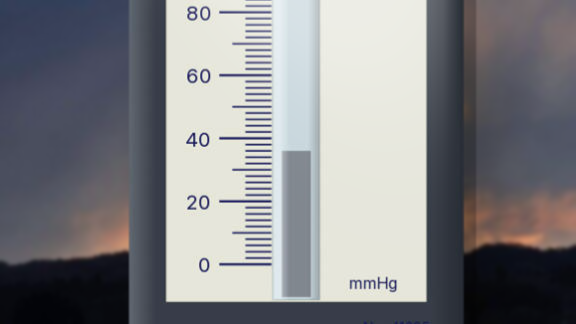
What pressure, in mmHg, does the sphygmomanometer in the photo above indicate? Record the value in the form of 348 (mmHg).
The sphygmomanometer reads 36 (mmHg)
